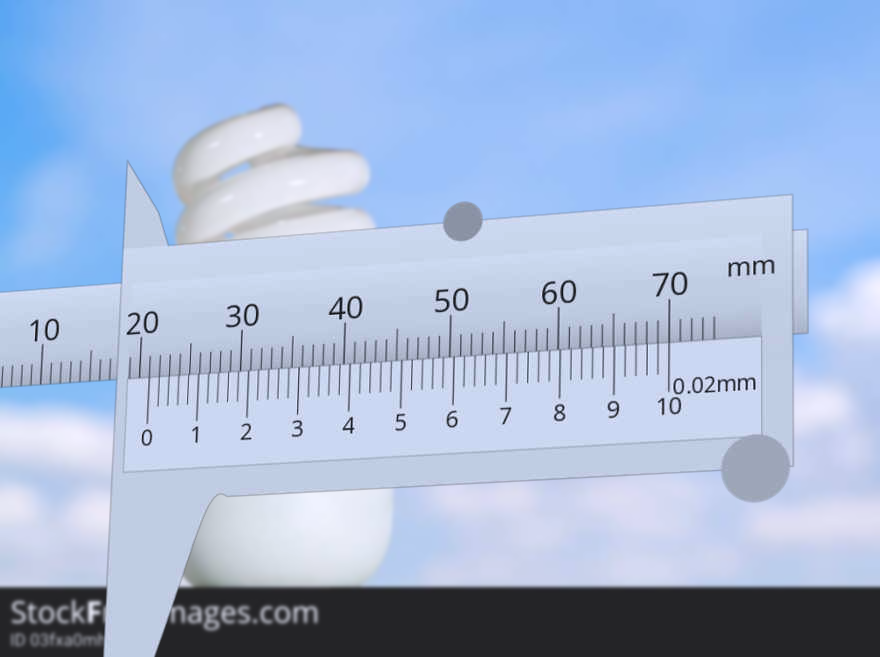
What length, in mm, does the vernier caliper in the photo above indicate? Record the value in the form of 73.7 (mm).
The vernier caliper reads 21.0 (mm)
